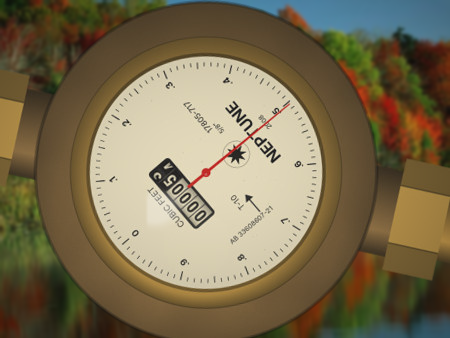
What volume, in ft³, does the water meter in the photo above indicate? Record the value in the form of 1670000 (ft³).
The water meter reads 53.50 (ft³)
